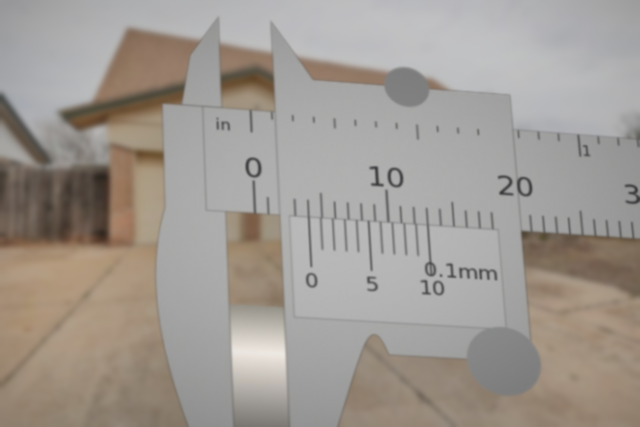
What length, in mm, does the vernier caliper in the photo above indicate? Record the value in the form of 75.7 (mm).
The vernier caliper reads 4.0 (mm)
